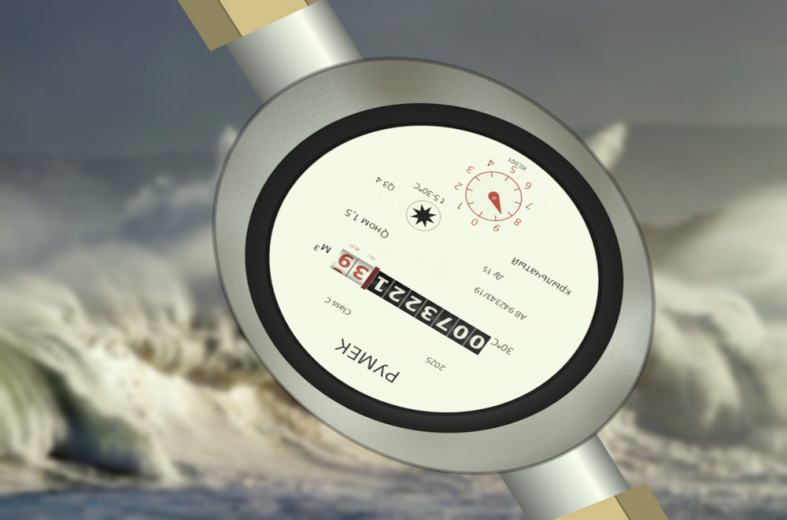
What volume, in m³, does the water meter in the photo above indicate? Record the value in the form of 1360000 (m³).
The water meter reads 73221.388 (m³)
